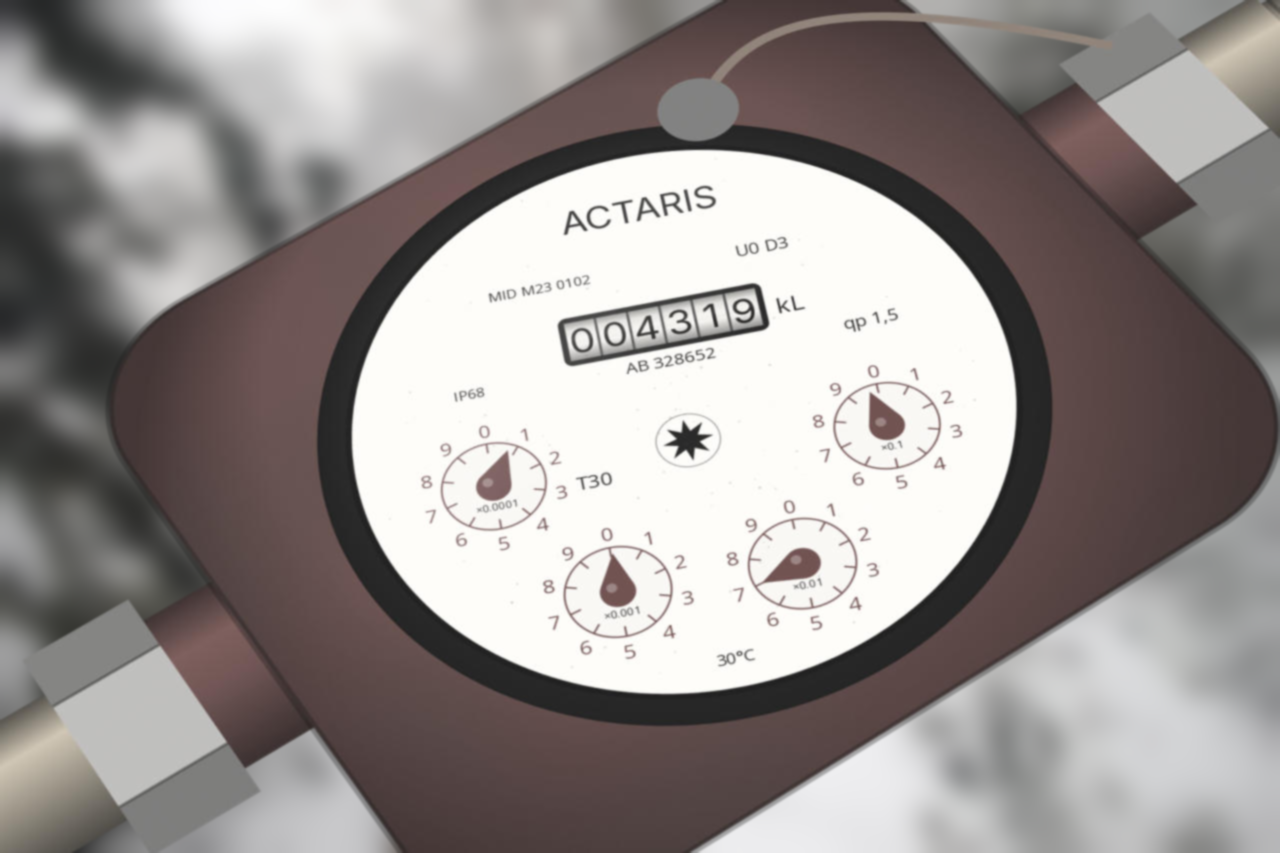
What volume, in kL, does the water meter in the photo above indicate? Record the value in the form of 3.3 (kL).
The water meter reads 4318.9700 (kL)
